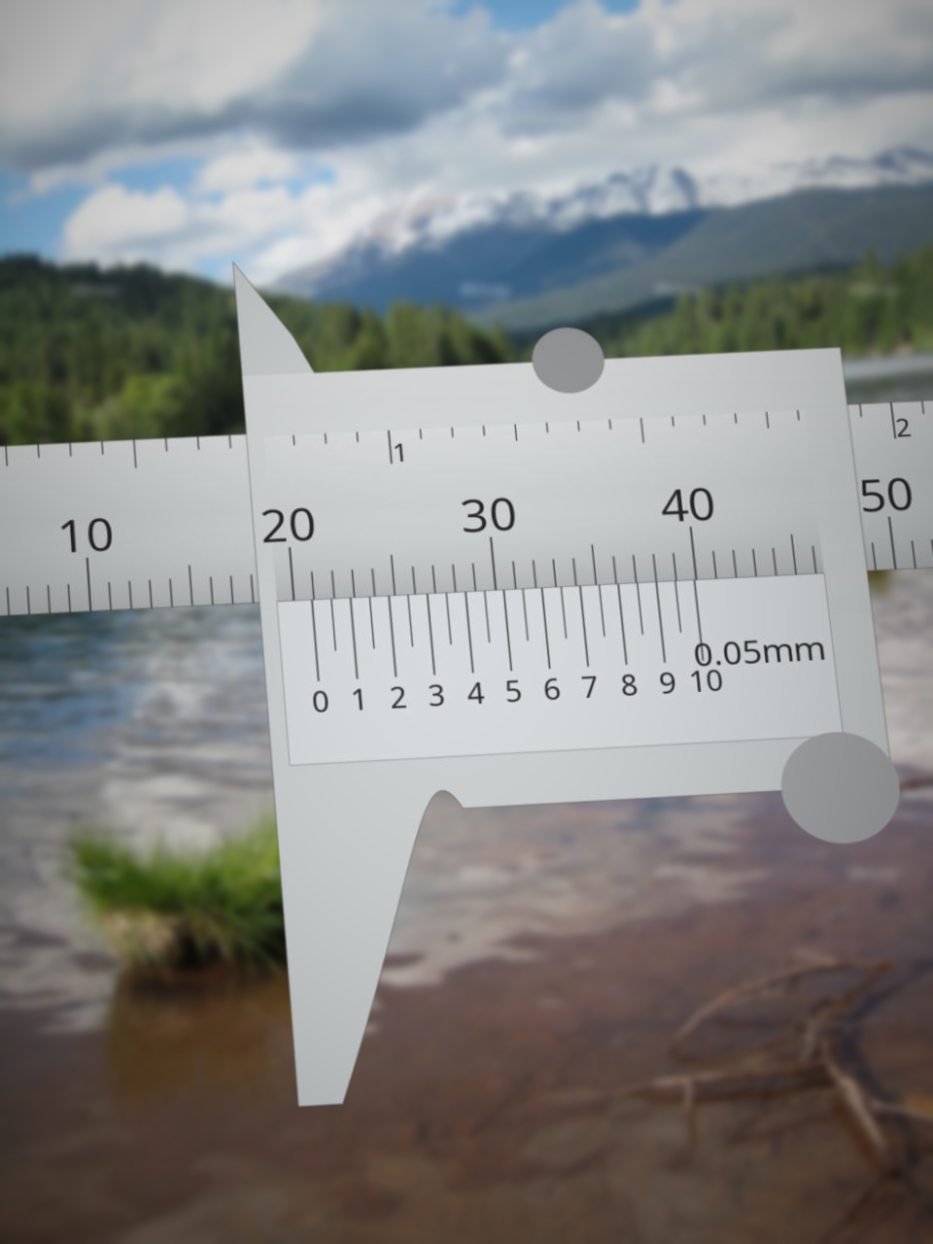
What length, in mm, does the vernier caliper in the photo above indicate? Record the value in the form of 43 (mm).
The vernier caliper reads 20.9 (mm)
